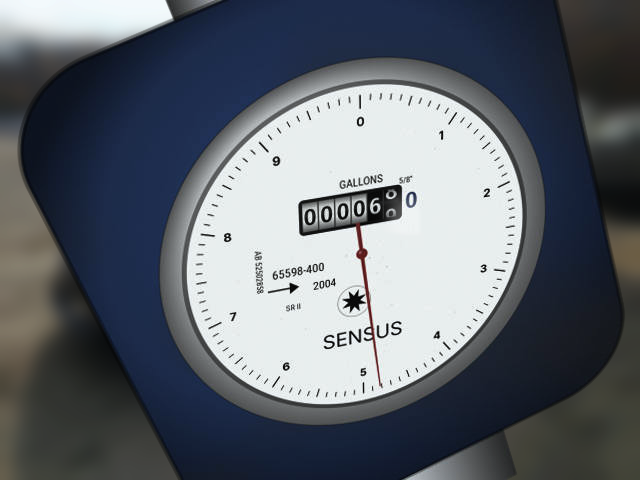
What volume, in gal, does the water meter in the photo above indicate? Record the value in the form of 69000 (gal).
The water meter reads 684.8 (gal)
